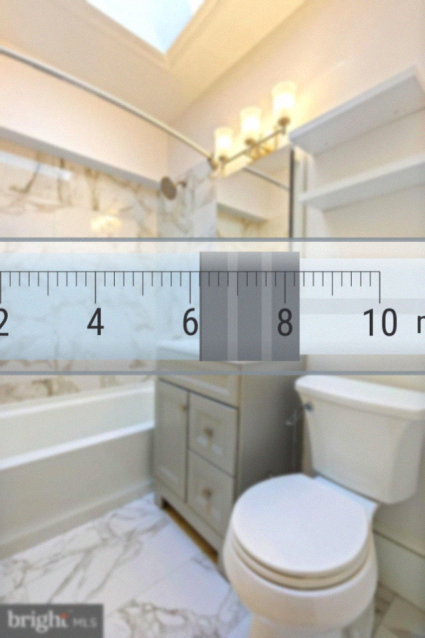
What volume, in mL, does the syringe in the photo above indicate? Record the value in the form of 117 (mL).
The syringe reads 6.2 (mL)
